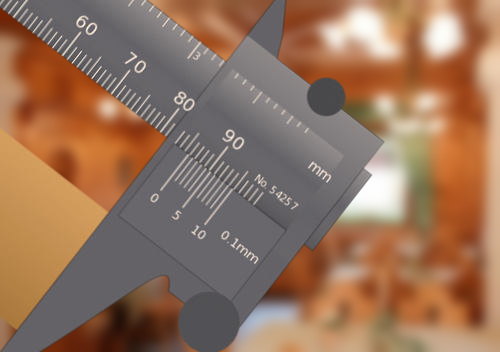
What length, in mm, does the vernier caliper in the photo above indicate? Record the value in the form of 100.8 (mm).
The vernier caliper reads 85.8 (mm)
